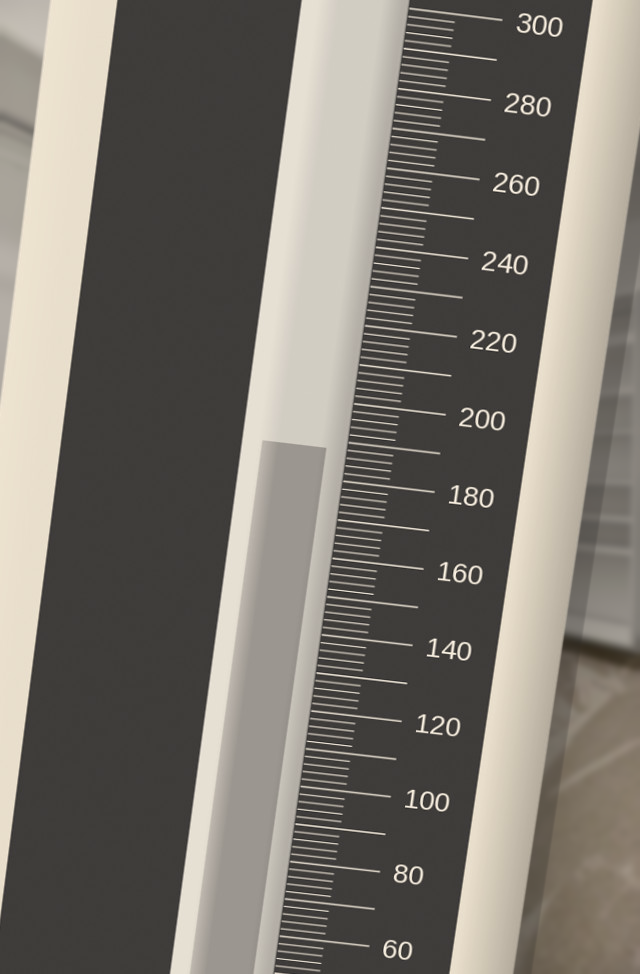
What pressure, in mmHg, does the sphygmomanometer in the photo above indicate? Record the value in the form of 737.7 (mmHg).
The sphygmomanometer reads 188 (mmHg)
